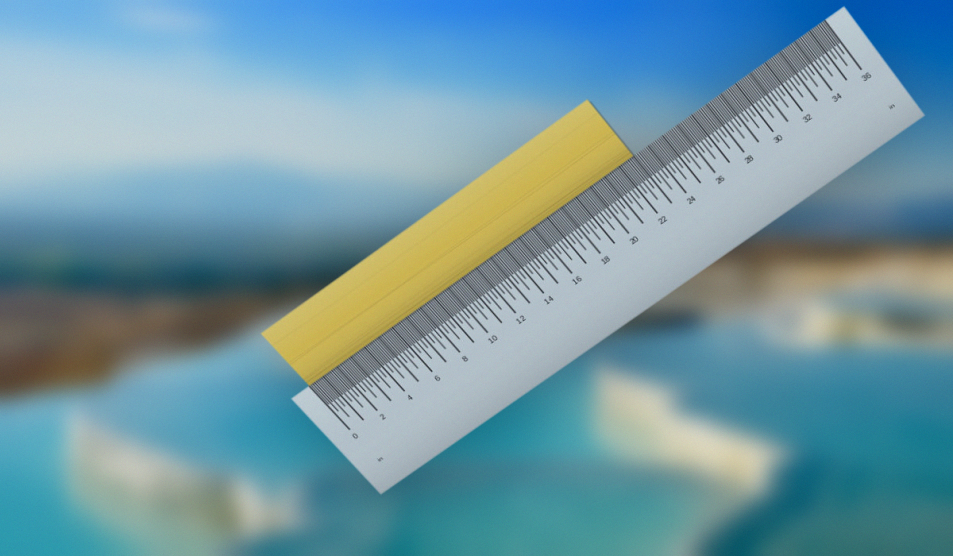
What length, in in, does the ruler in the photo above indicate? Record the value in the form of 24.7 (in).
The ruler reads 23 (in)
